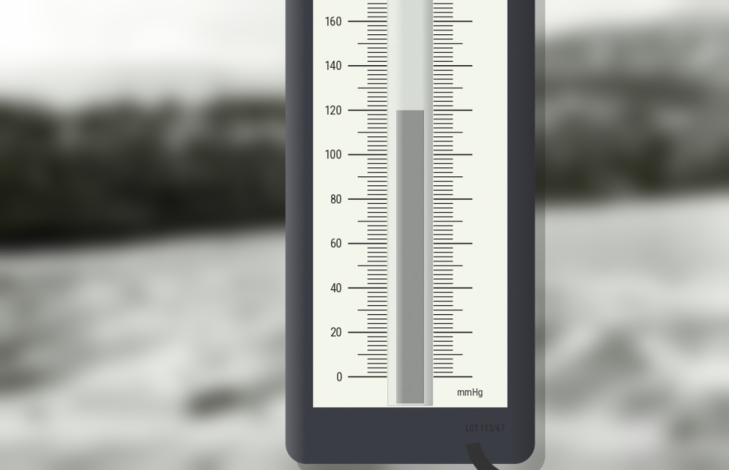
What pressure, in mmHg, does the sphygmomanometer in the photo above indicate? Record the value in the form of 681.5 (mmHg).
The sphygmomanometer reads 120 (mmHg)
